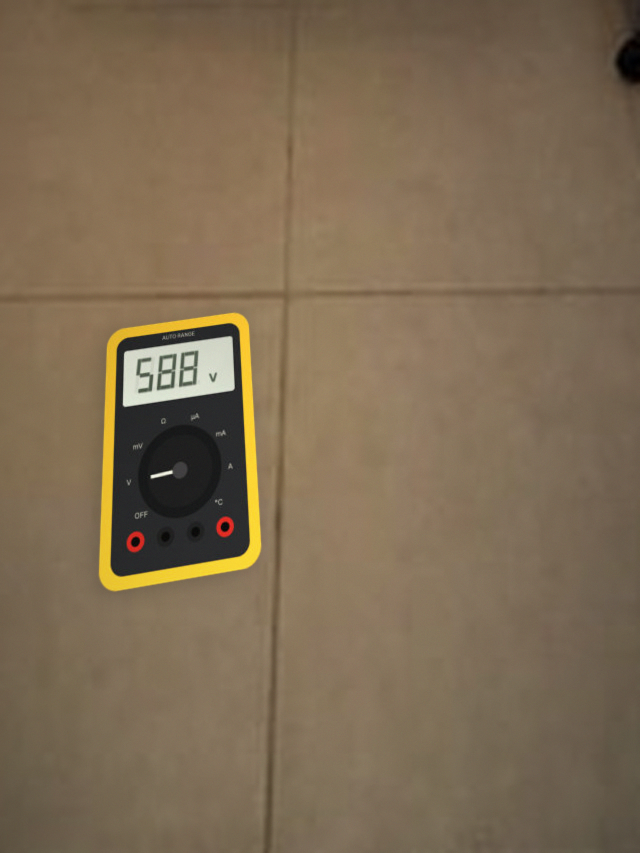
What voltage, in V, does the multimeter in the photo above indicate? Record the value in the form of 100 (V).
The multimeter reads 588 (V)
